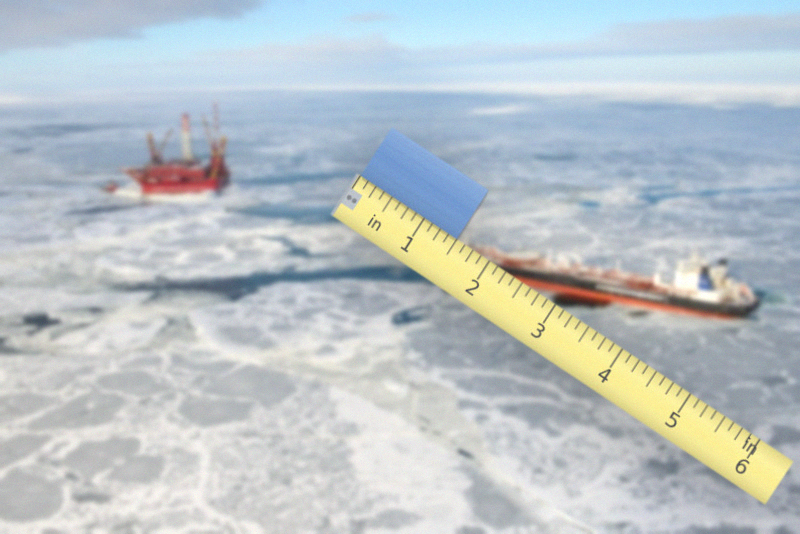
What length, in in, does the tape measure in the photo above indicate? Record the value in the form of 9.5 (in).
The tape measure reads 1.5 (in)
